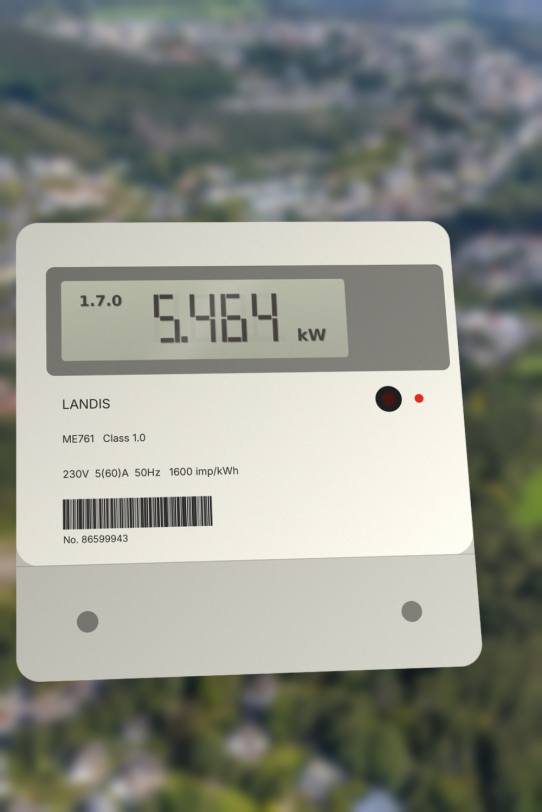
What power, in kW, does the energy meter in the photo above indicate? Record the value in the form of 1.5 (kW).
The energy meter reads 5.464 (kW)
